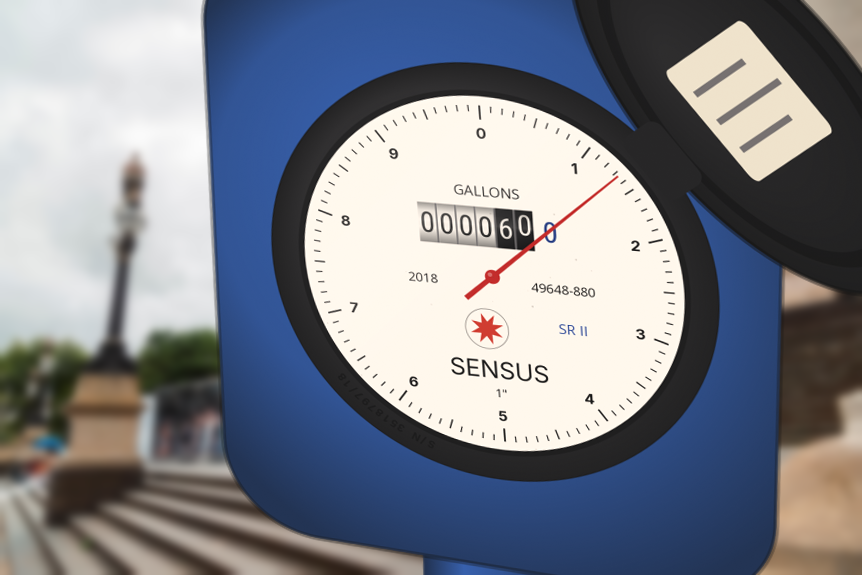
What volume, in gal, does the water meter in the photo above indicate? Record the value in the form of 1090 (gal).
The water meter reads 601.3 (gal)
